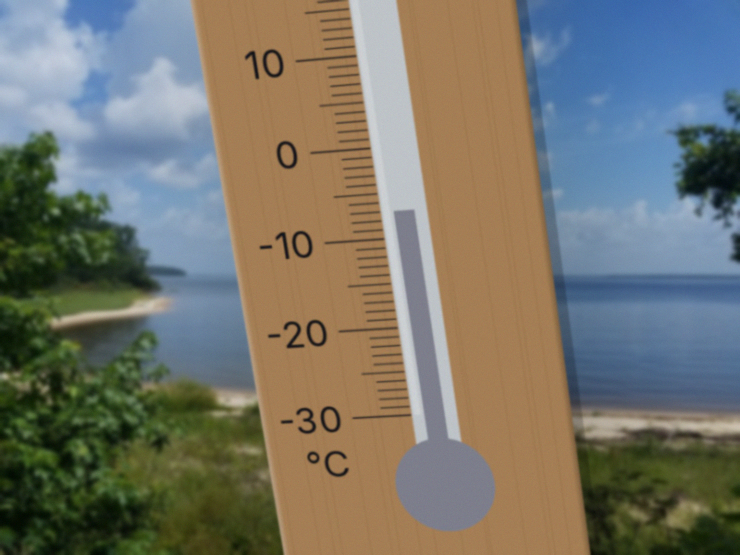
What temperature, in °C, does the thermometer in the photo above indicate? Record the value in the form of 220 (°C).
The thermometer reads -7 (°C)
